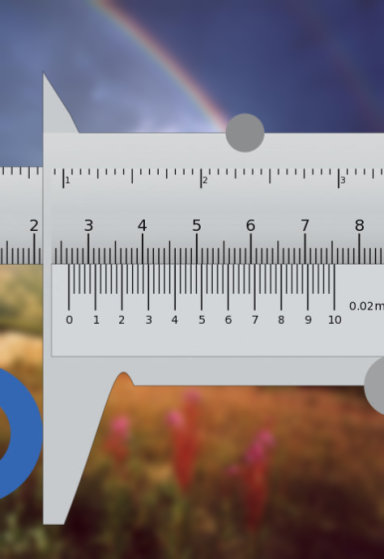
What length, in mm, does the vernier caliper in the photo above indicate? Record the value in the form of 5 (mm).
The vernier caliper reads 26.4 (mm)
